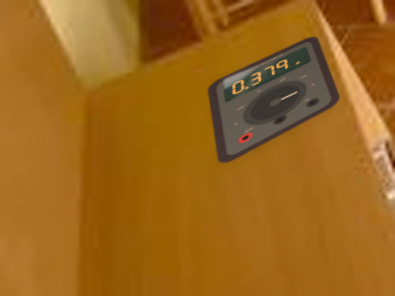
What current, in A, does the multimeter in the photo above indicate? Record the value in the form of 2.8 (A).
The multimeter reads 0.379 (A)
